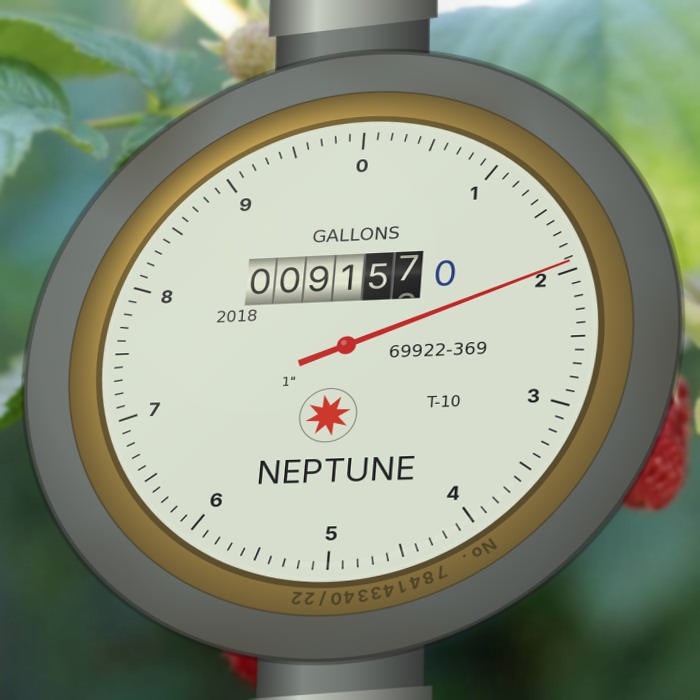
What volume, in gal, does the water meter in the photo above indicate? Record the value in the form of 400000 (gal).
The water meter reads 91571.9 (gal)
